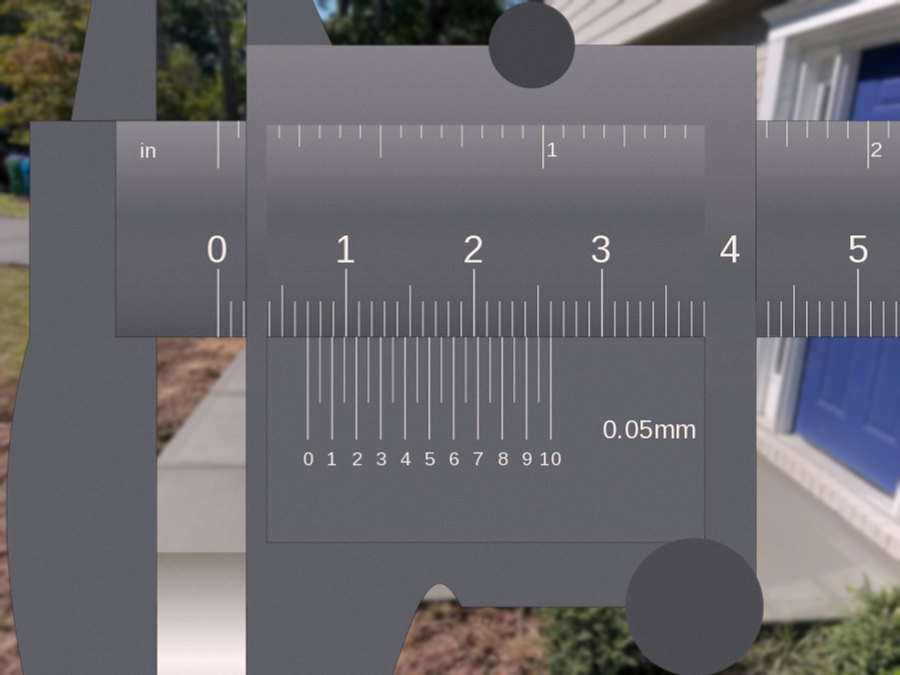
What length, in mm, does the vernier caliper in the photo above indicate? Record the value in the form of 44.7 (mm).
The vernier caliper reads 7.0 (mm)
